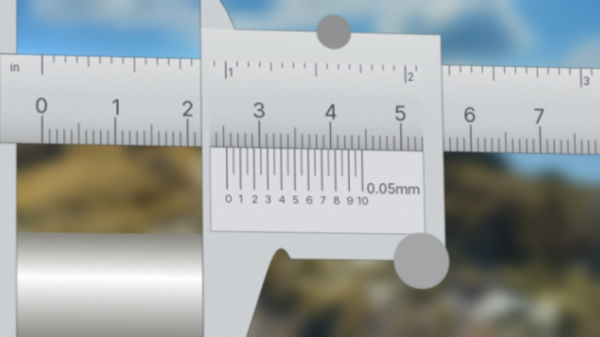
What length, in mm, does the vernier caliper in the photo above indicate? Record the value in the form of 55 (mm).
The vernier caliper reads 25.4 (mm)
